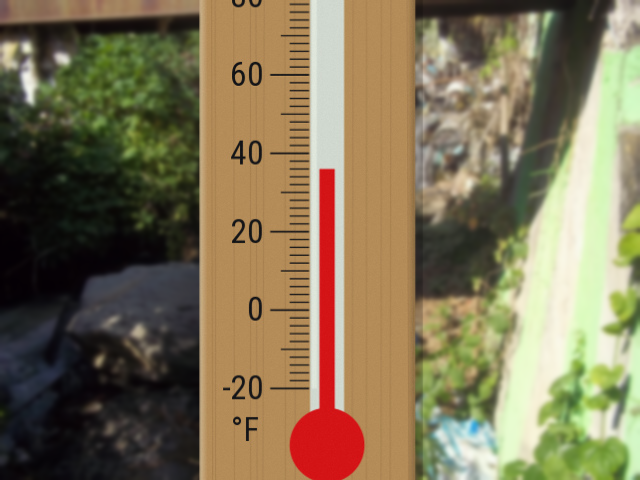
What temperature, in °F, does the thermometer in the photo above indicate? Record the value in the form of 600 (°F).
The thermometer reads 36 (°F)
